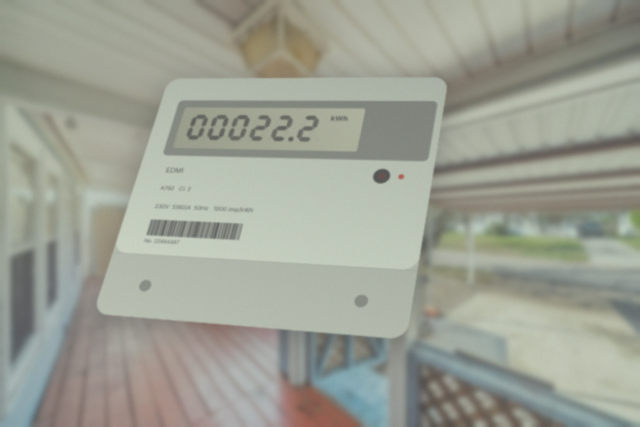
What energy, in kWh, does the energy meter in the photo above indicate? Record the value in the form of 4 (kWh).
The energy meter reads 22.2 (kWh)
